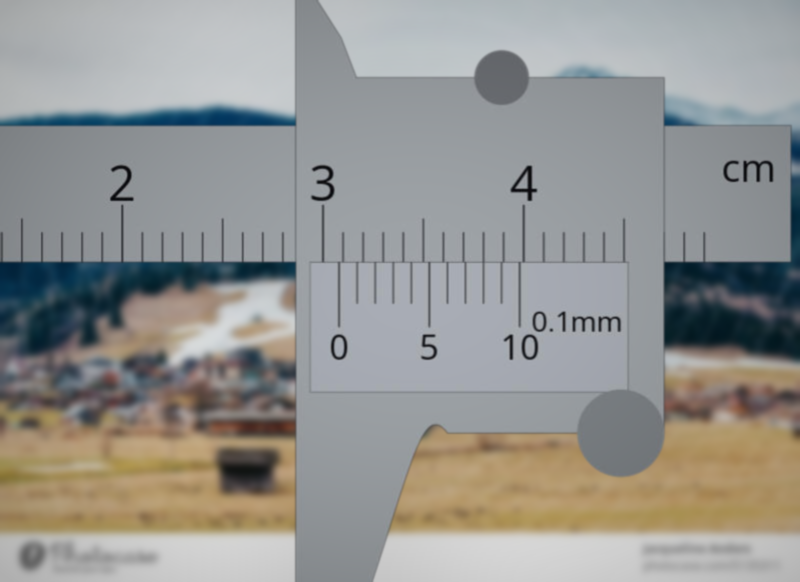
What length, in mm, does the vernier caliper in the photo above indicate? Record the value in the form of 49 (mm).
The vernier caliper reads 30.8 (mm)
